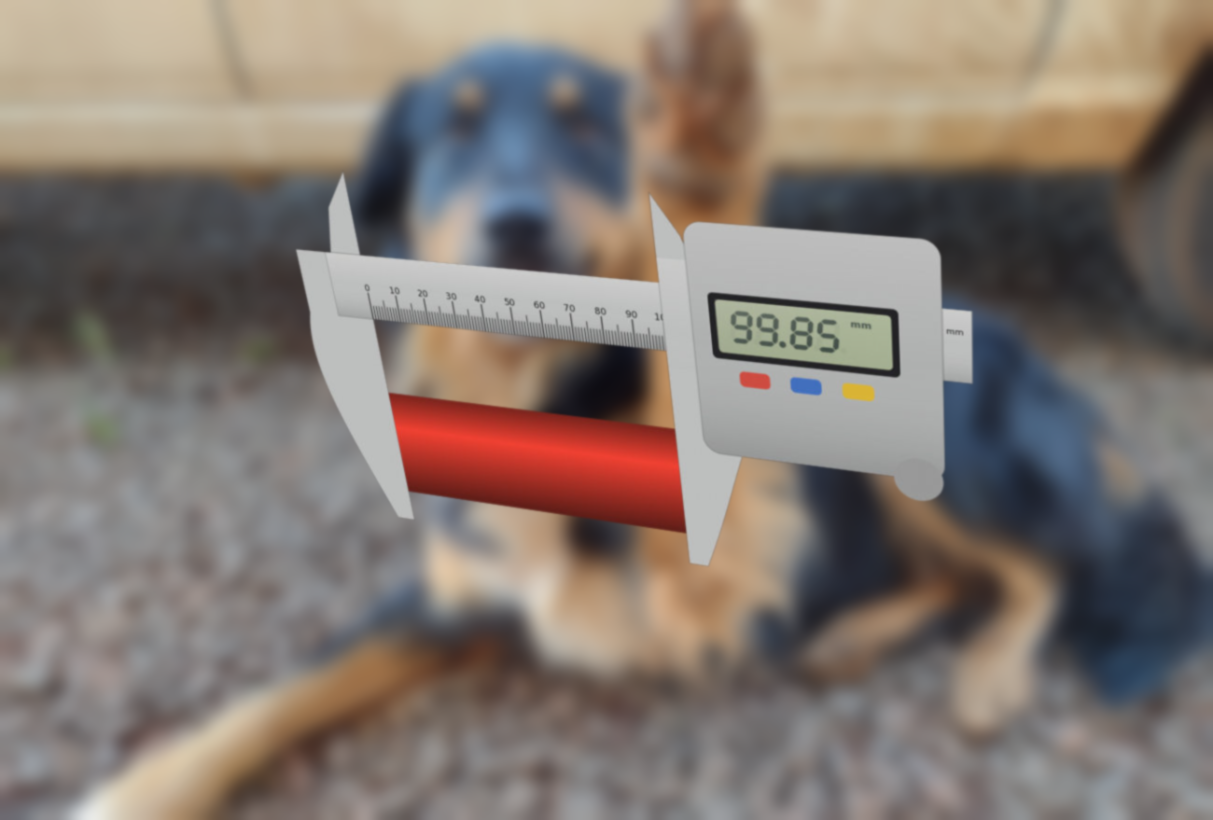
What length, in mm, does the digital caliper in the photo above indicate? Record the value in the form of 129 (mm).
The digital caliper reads 99.85 (mm)
